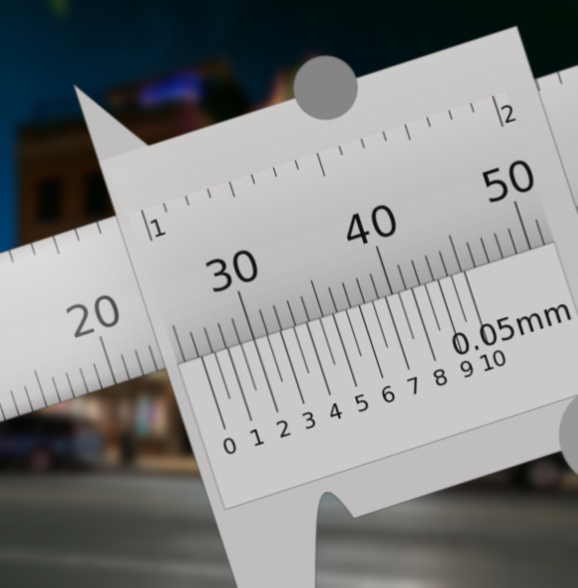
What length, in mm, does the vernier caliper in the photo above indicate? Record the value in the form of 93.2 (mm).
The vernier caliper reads 26.2 (mm)
